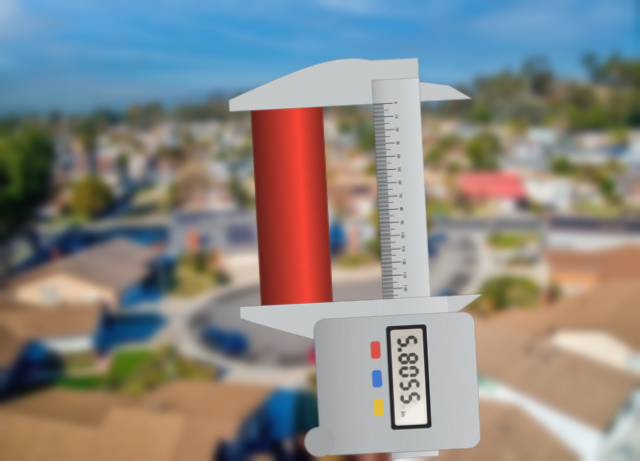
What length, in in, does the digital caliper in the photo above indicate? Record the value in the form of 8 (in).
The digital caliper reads 5.8055 (in)
